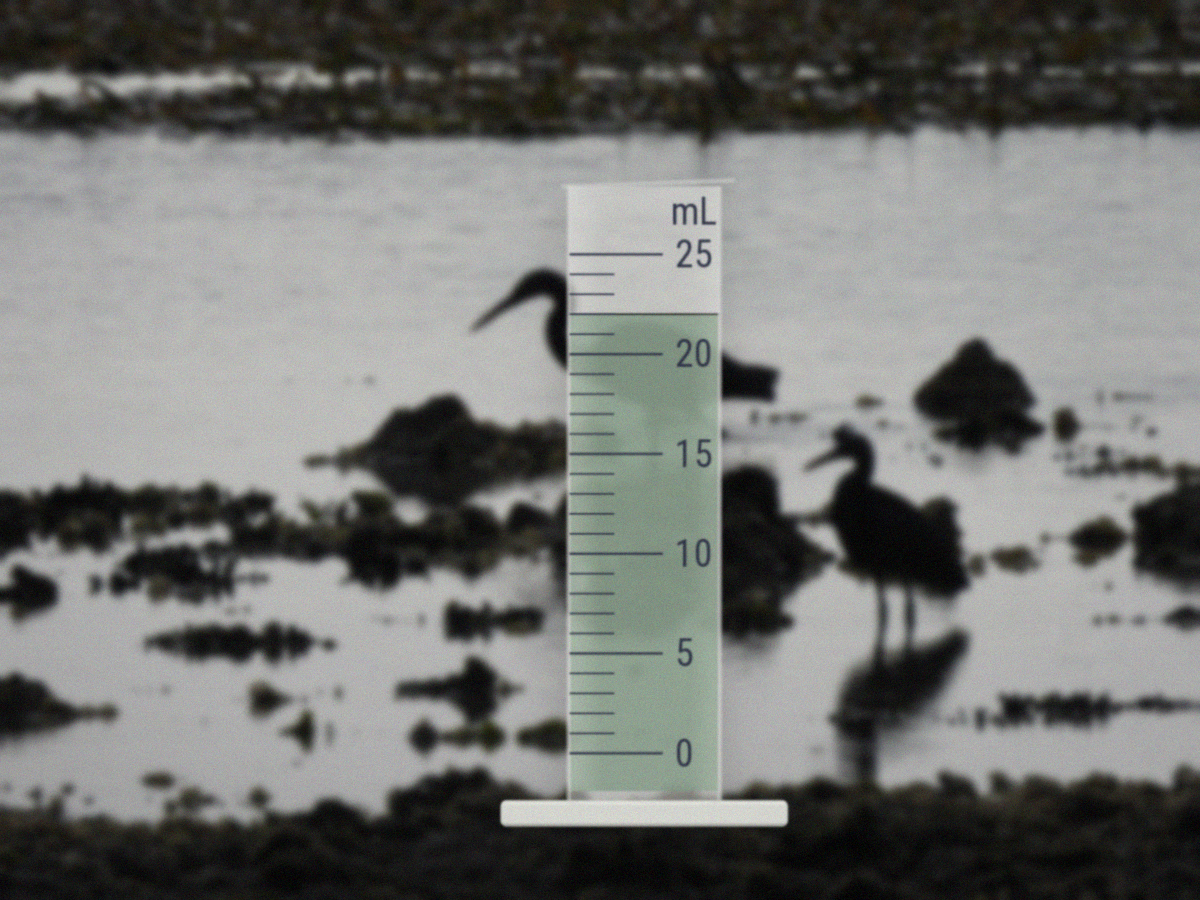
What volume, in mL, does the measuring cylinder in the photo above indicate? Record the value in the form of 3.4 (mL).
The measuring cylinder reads 22 (mL)
